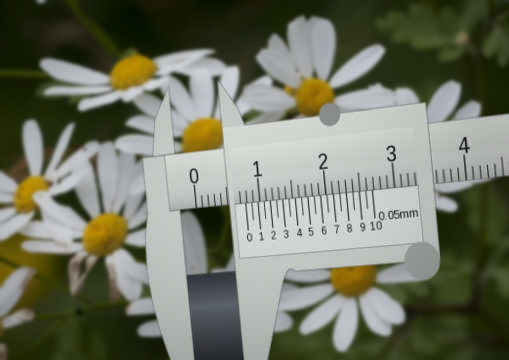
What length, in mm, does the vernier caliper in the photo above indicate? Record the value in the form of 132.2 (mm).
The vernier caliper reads 7.8 (mm)
